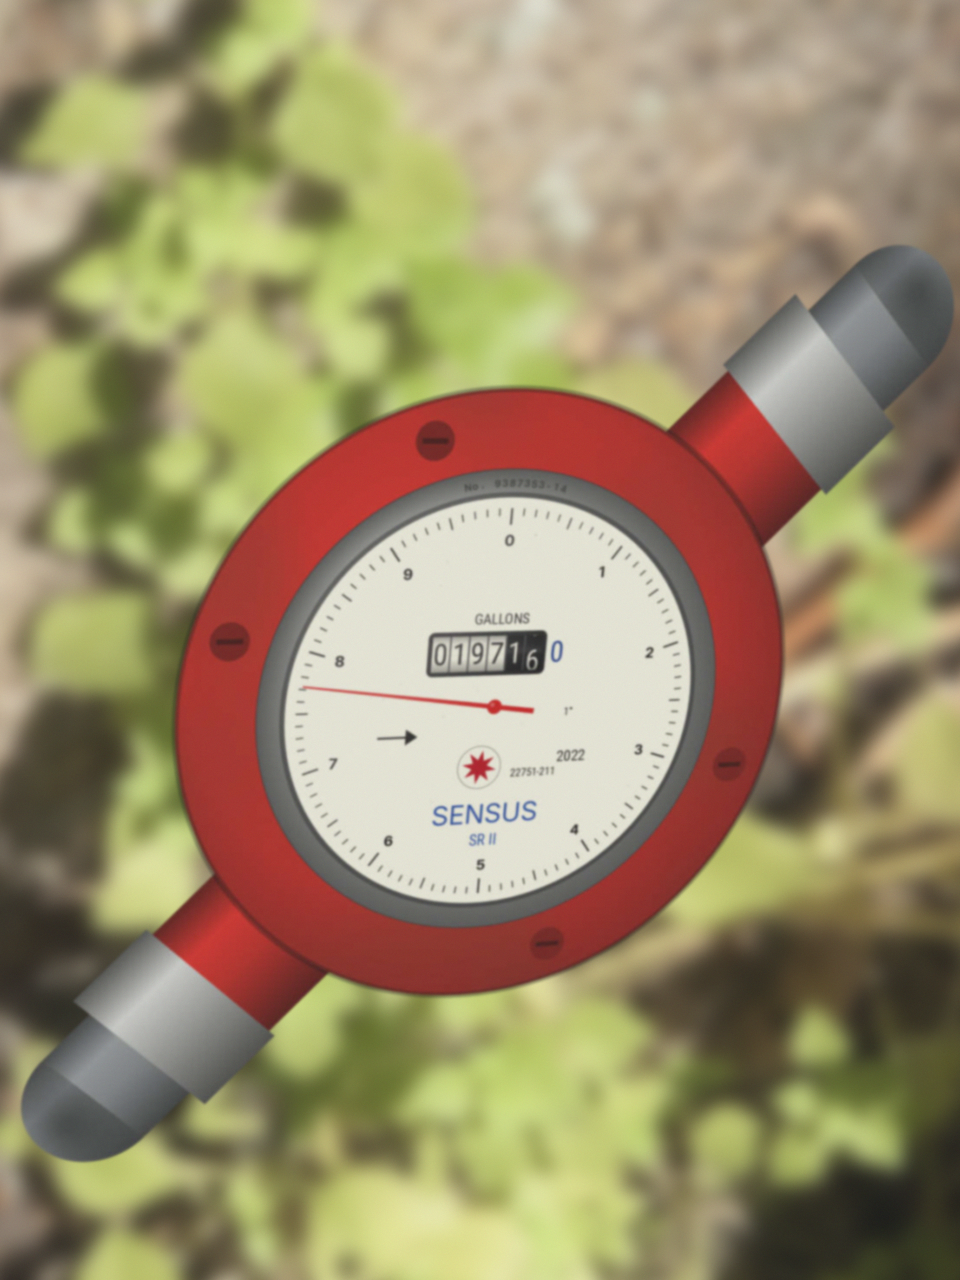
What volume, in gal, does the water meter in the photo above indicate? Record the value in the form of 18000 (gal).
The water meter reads 197157.7 (gal)
